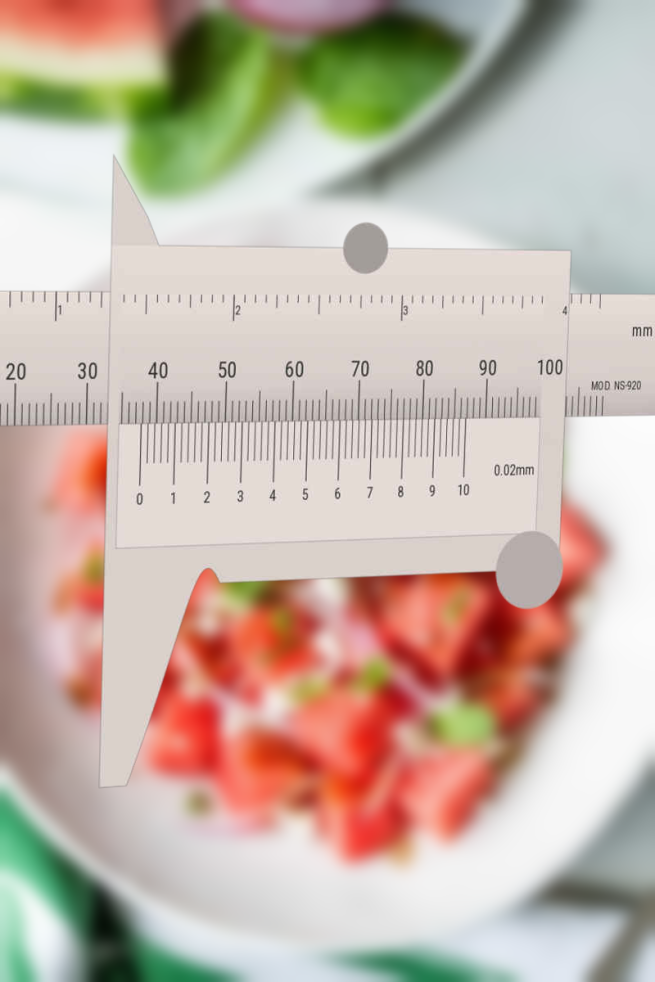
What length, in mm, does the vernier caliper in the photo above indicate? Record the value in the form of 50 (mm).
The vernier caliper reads 37.8 (mm)
